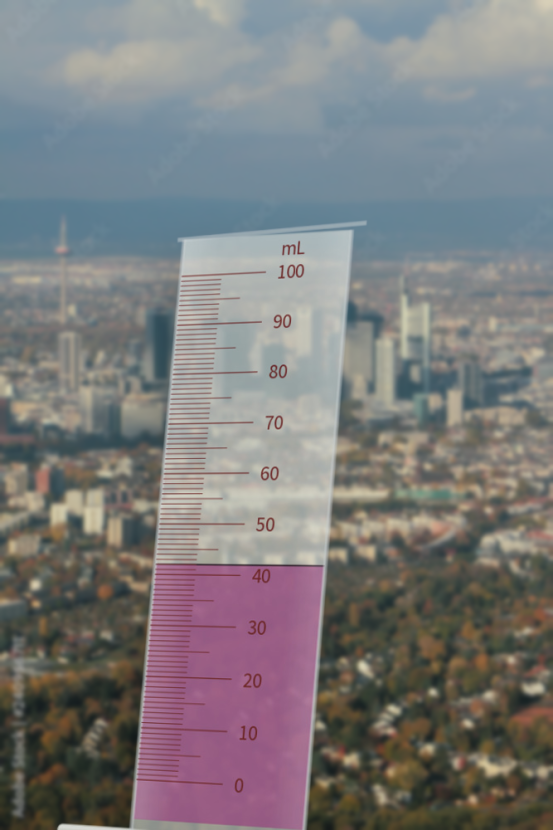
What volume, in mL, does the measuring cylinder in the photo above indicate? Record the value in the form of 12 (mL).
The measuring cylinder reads 42 (mL)
